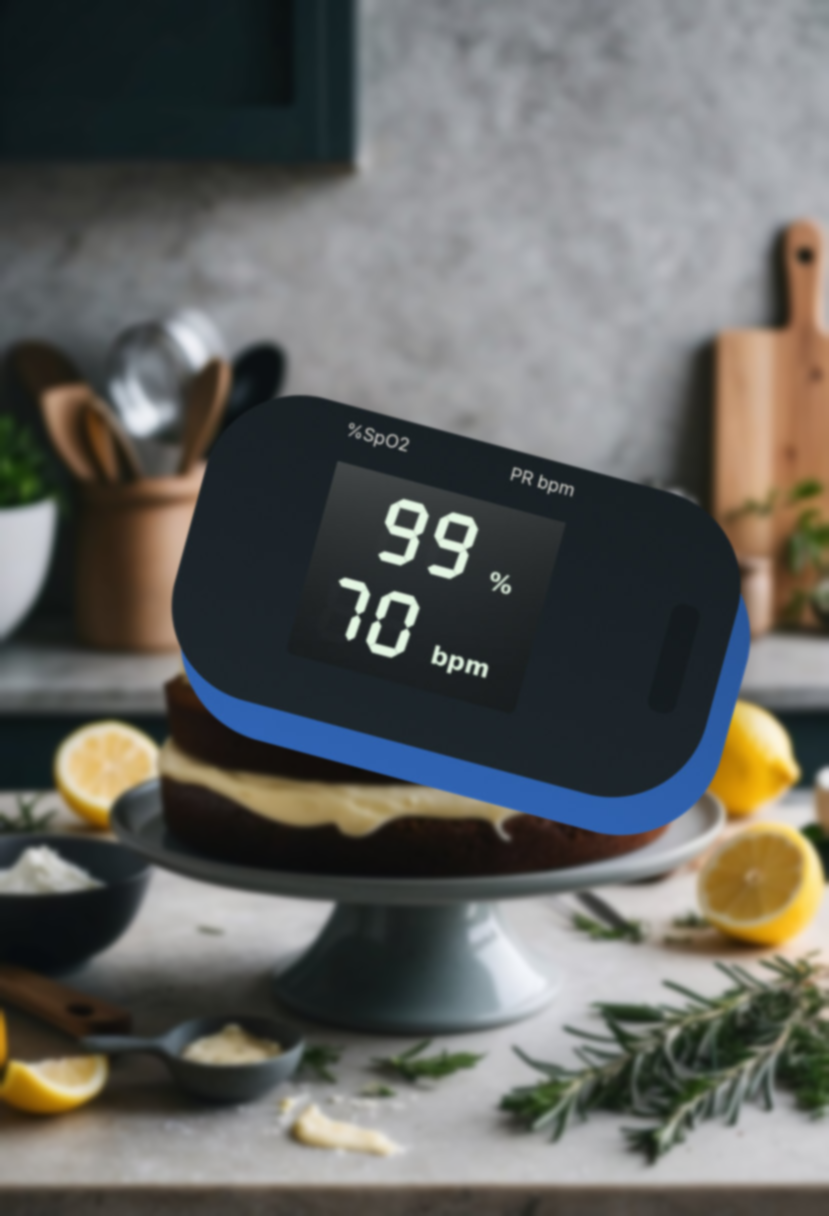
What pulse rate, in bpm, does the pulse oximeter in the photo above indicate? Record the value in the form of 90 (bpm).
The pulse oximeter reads 70 (bpm)
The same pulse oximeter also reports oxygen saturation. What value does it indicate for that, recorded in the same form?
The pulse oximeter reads 99 (%)
